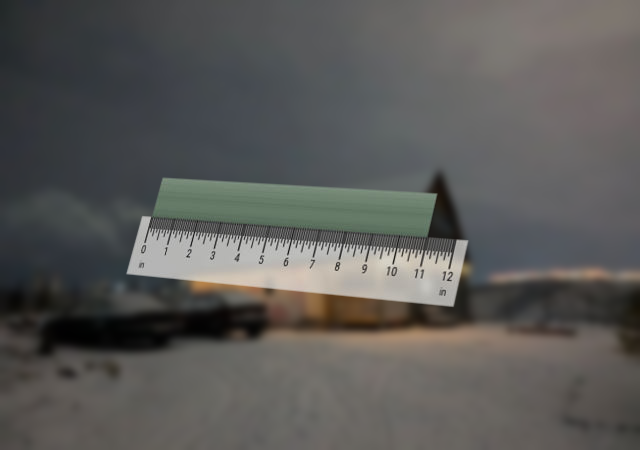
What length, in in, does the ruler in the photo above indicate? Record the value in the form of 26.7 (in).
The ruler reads 11 (in)
